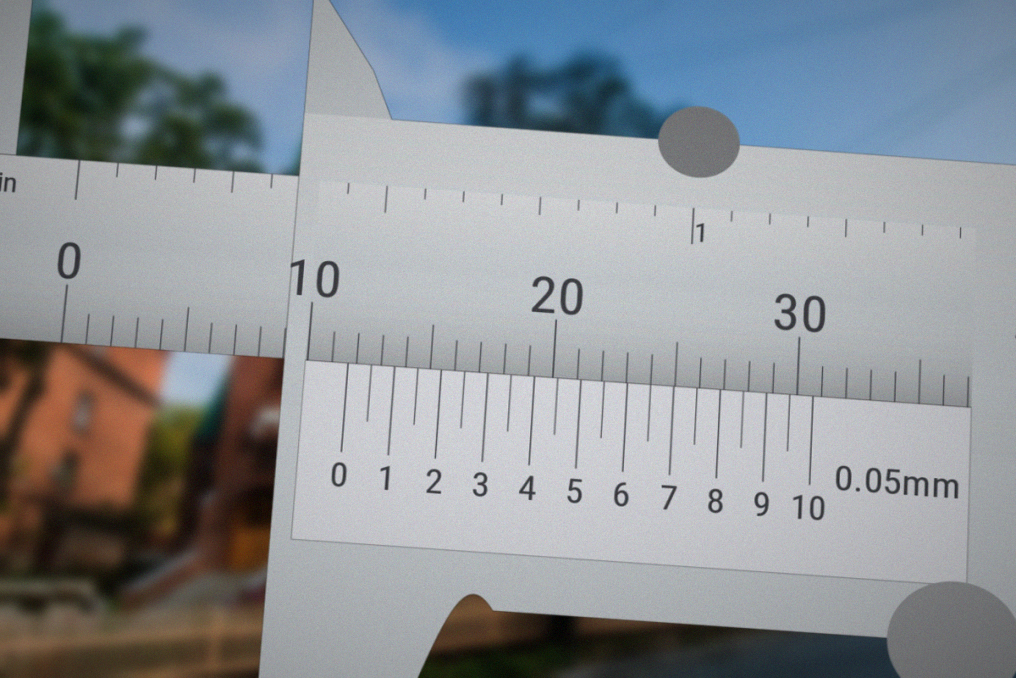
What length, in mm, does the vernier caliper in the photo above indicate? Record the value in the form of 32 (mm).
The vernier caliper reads 11.65 (mm)
